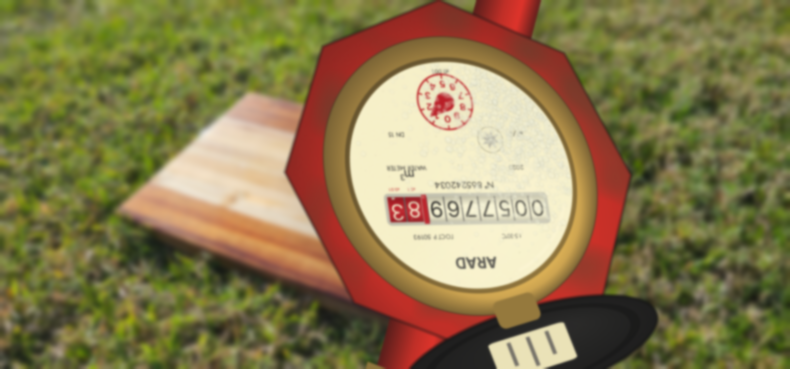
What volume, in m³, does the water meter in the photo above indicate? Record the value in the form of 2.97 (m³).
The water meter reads 57769.831 (m³)
